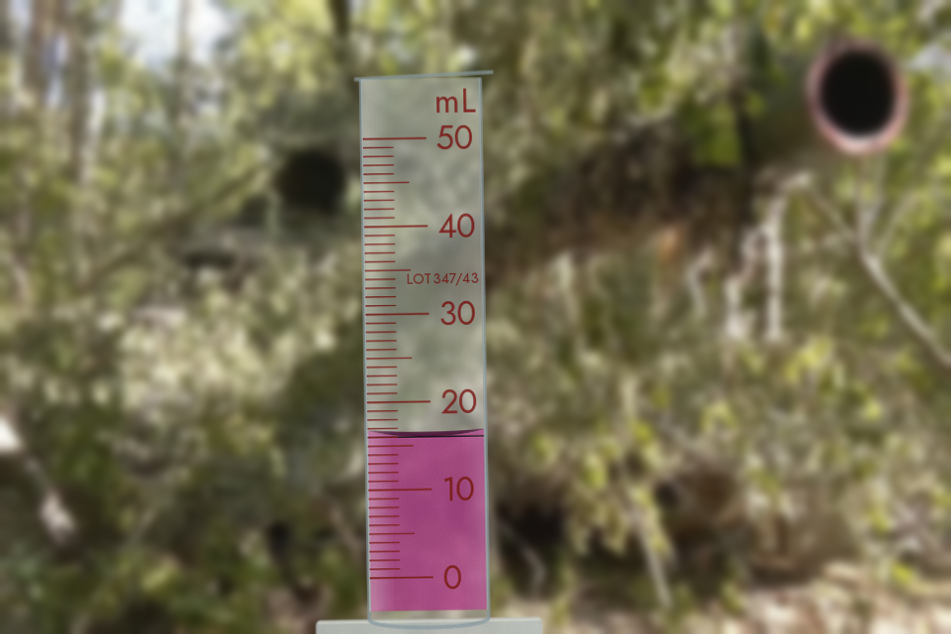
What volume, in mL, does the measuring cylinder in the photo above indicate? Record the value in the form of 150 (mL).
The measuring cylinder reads 16 (mL)
